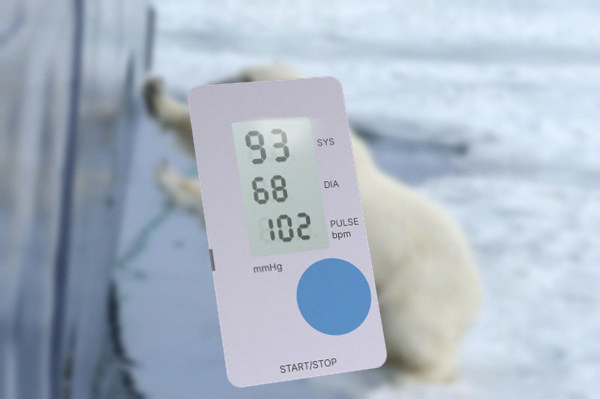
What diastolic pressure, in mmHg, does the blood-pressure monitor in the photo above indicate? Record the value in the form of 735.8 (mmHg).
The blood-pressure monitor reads 68 (mmHg)
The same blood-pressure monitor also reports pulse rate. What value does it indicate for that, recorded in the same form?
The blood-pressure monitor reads 102 (bpm)
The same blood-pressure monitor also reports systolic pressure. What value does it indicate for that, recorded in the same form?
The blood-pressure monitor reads 93 (mmHg)
